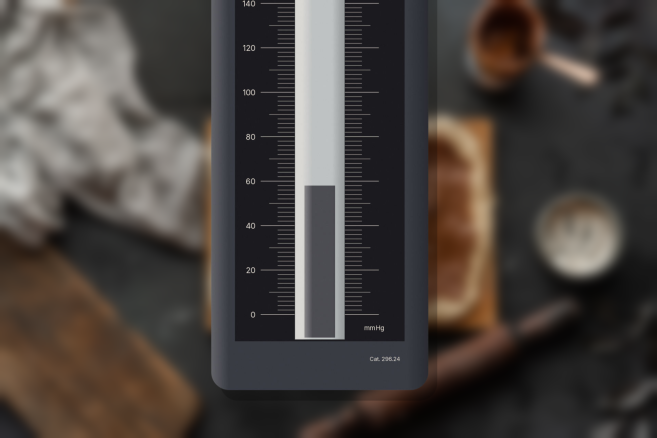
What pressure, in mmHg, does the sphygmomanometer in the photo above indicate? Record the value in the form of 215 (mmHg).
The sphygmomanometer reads 58 (mmHg)
